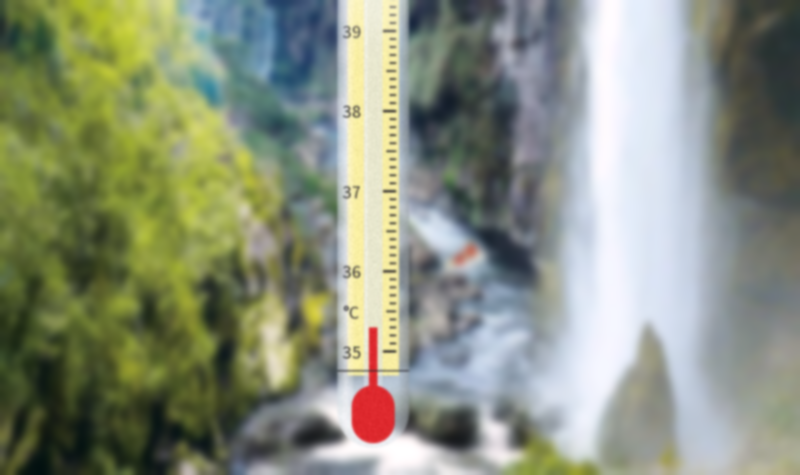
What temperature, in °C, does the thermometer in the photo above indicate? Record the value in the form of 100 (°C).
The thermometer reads 35.3 (°C)
